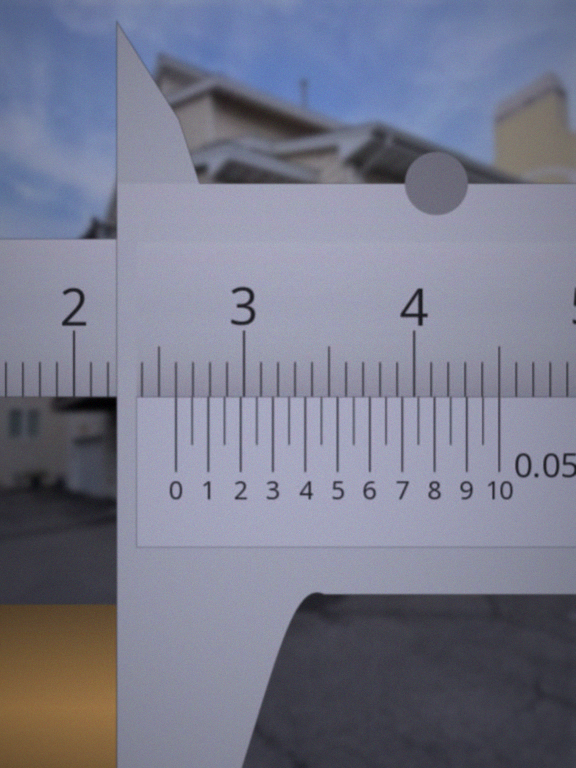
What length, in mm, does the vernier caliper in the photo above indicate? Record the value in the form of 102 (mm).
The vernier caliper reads 26.0 (mm)
